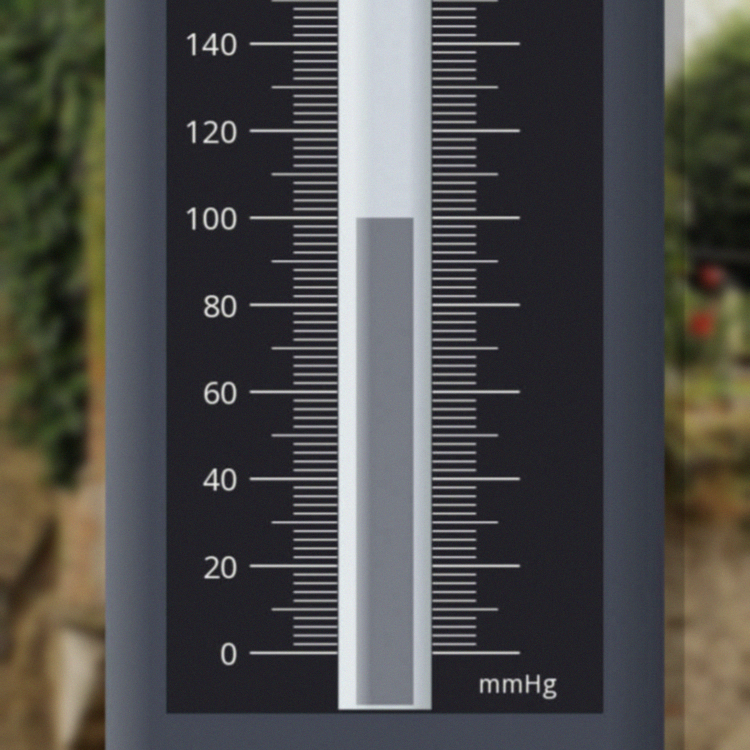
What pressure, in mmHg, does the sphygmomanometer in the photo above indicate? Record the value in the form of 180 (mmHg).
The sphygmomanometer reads 100 (mmHg)
